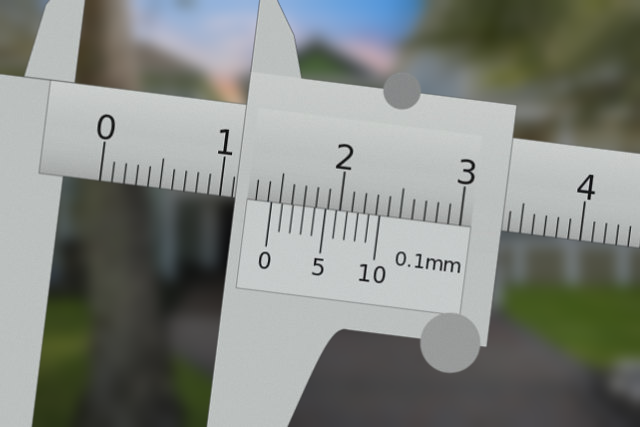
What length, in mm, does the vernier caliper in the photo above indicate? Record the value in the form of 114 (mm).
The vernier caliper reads 14.3 (mm)
